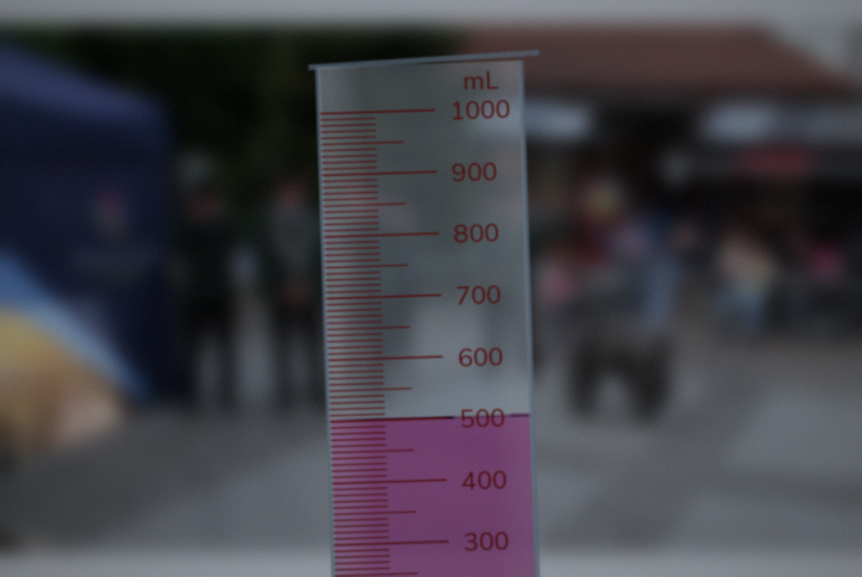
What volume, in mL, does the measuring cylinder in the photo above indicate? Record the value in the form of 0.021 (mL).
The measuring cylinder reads 500 (mL)
